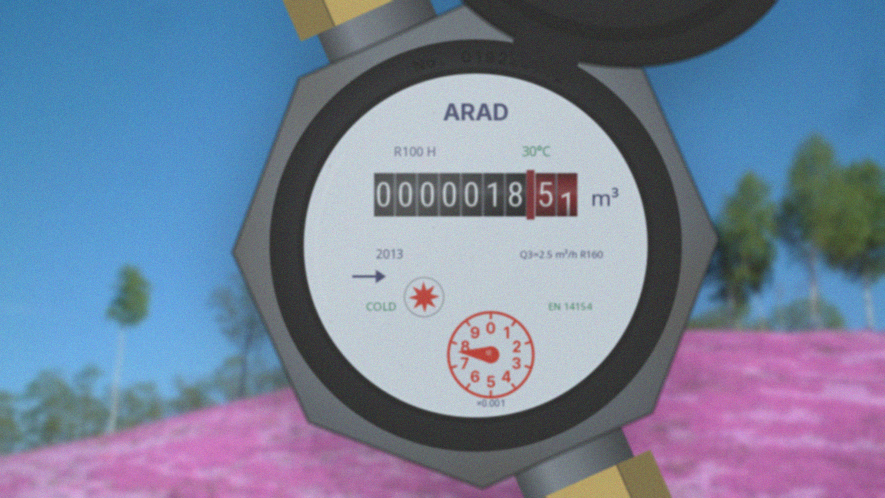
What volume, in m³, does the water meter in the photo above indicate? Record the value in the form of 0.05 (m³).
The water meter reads 18.507 (m³)
